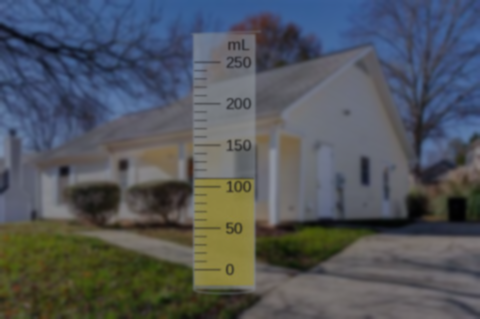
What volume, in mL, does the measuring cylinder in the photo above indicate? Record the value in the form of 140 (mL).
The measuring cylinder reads 110 (mL)
